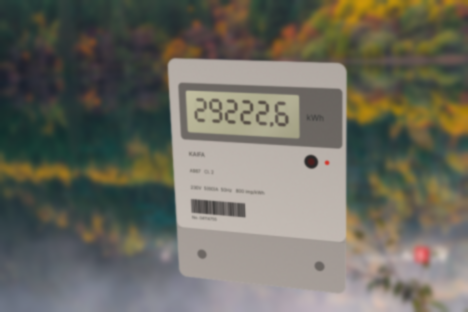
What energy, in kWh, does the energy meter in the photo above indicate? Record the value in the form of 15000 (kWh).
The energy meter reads 29222.6 (kWh)
